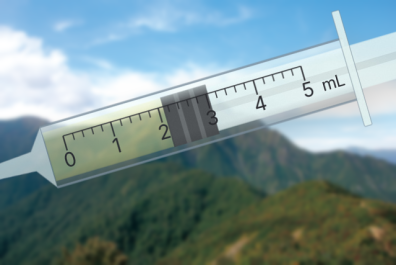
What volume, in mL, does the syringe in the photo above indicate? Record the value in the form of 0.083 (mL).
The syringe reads 2.1 (mL)
